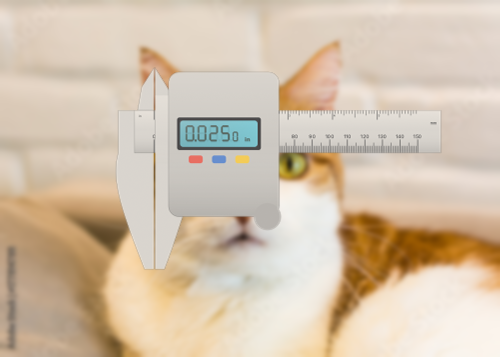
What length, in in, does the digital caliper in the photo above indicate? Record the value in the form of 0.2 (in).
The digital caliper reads 0.0250 (in)
